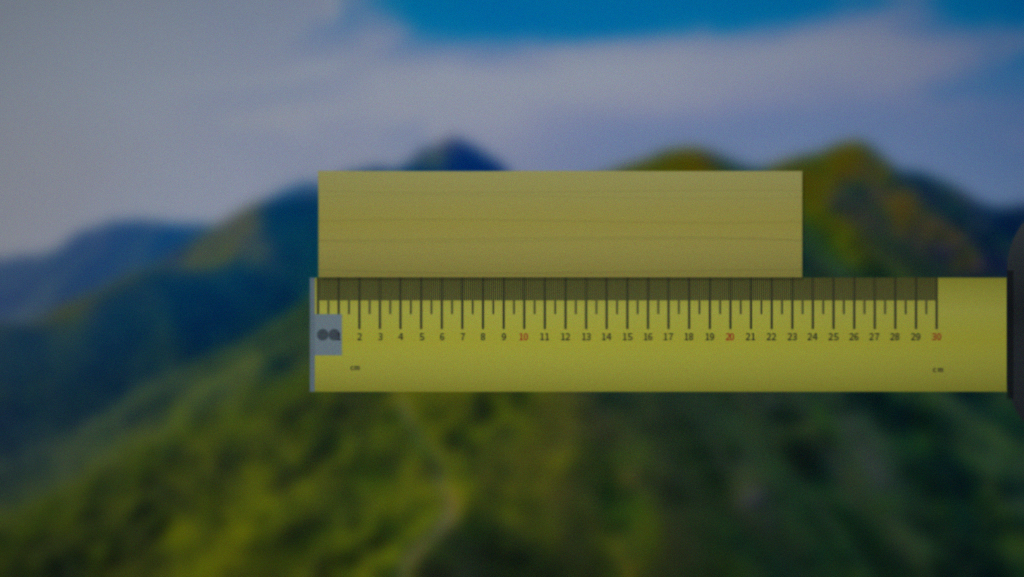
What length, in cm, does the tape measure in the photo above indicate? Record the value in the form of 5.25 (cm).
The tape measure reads 23.5 (cm)
